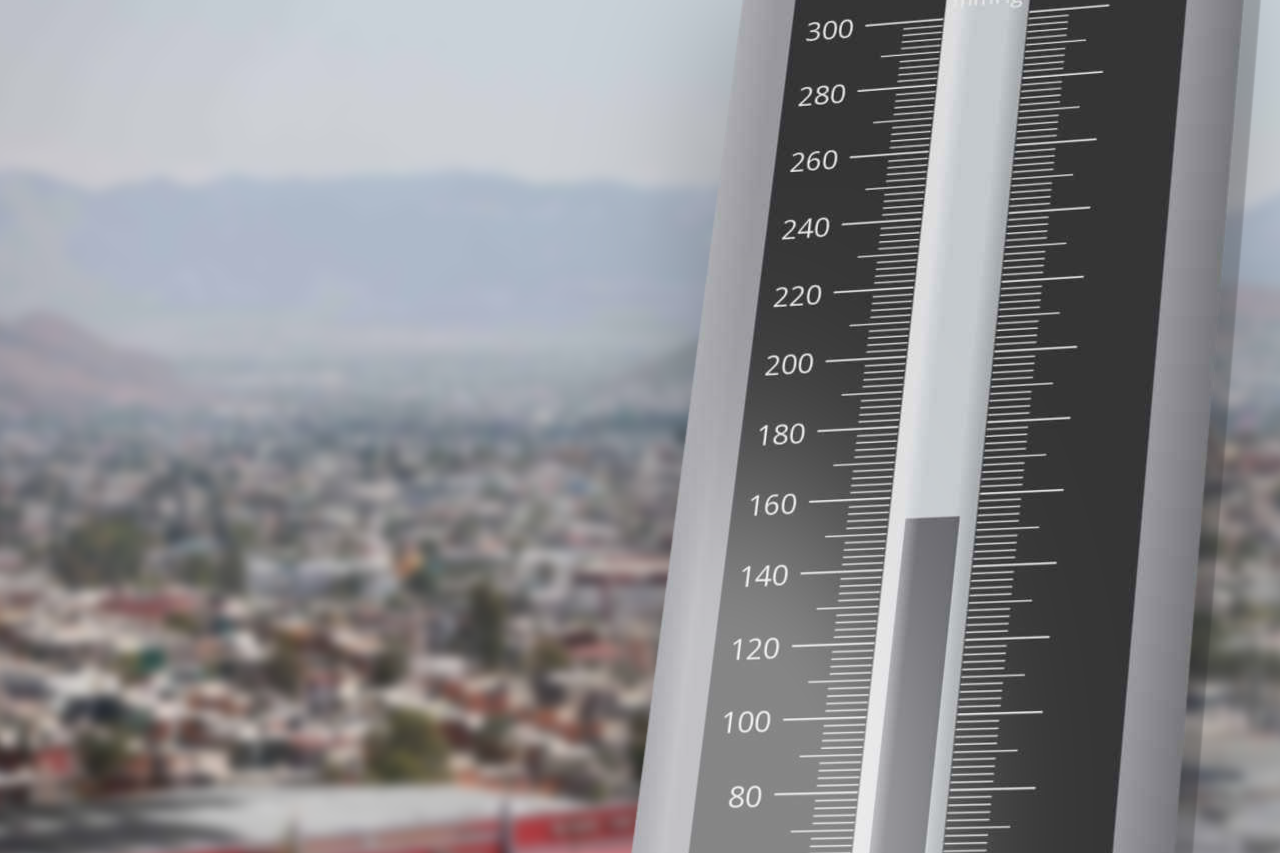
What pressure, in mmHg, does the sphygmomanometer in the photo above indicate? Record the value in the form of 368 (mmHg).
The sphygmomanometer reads 154 (mmHg)
